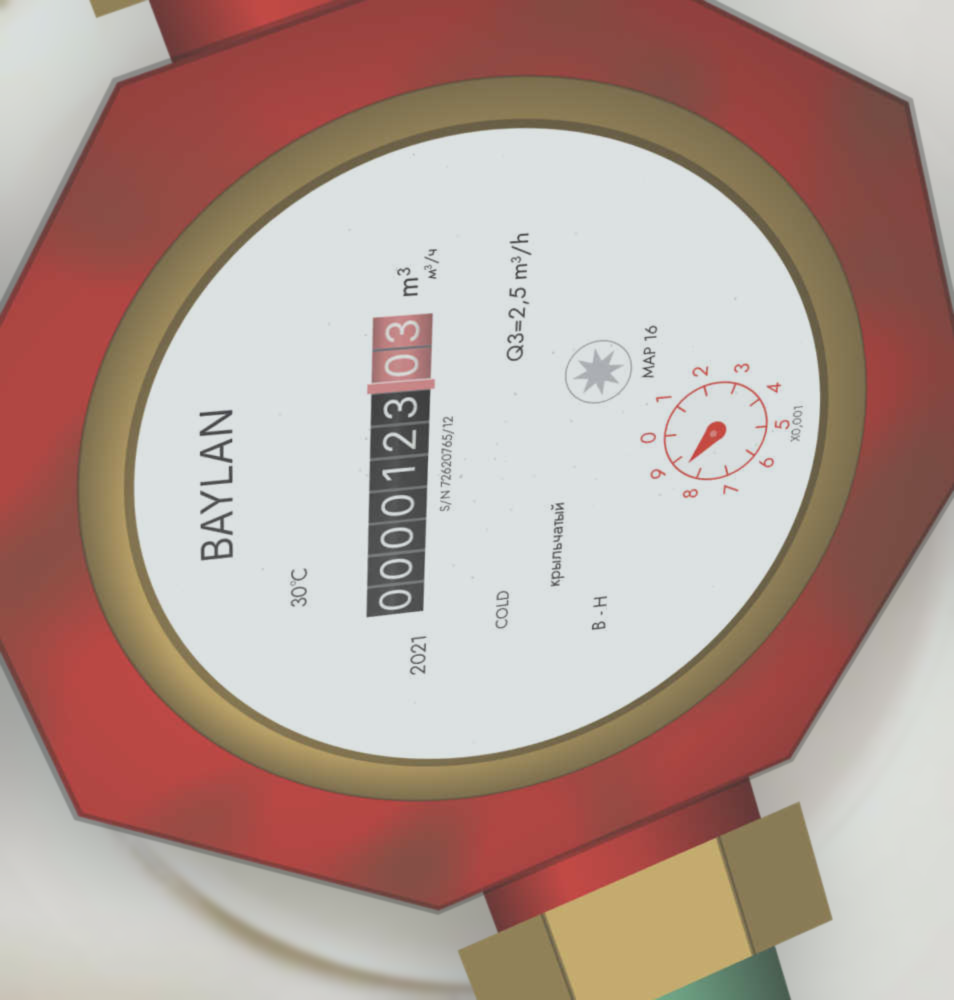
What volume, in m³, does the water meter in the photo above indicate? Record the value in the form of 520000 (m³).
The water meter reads 123.038 (m³)
